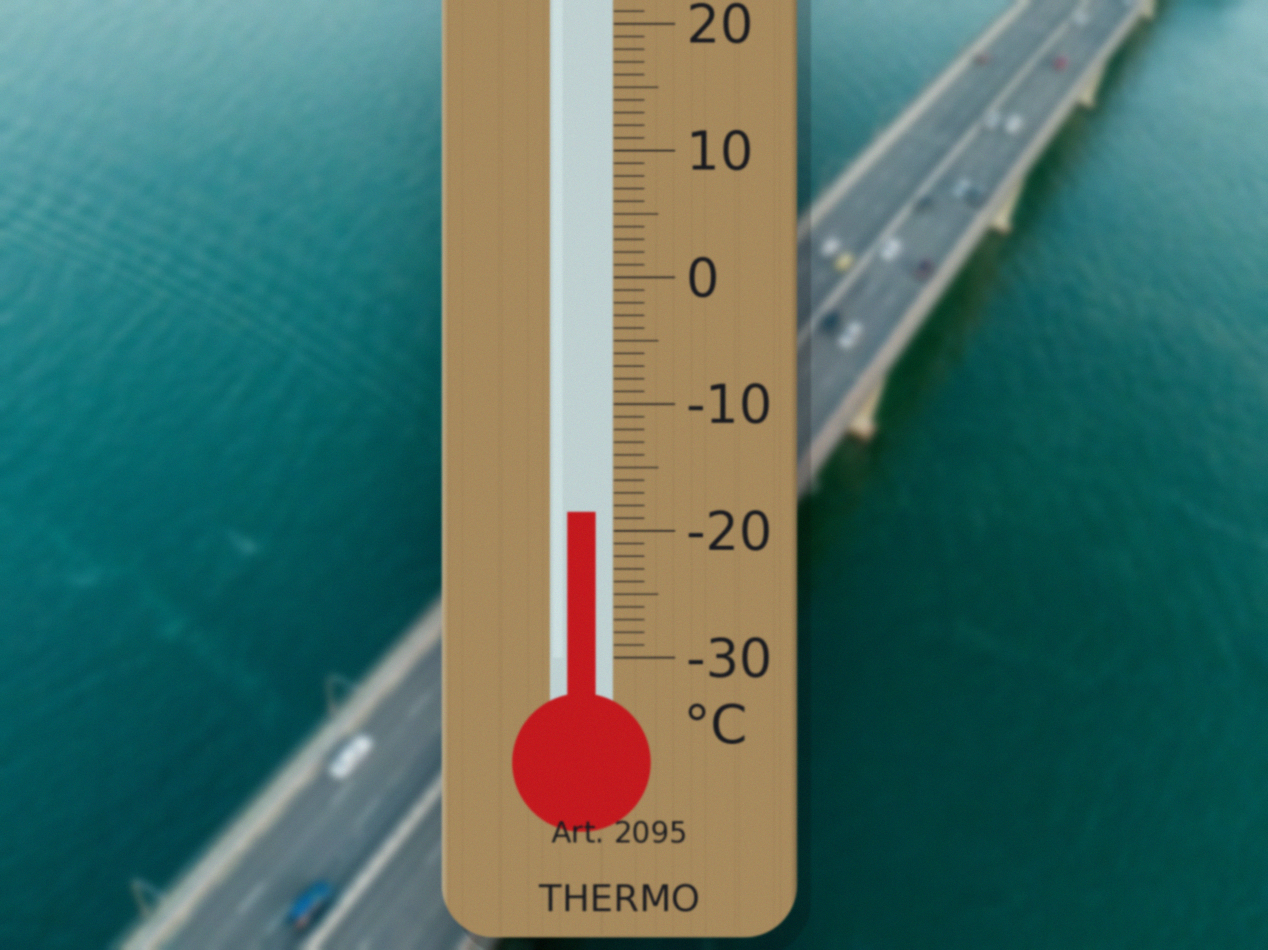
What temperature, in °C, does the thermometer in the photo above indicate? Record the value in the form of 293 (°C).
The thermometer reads -18.5 (°C)
